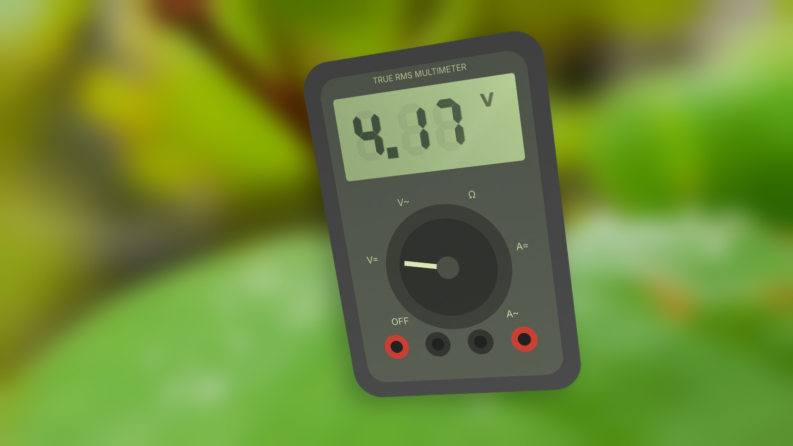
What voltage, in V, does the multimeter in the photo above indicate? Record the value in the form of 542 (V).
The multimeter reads 4.17 (V)
